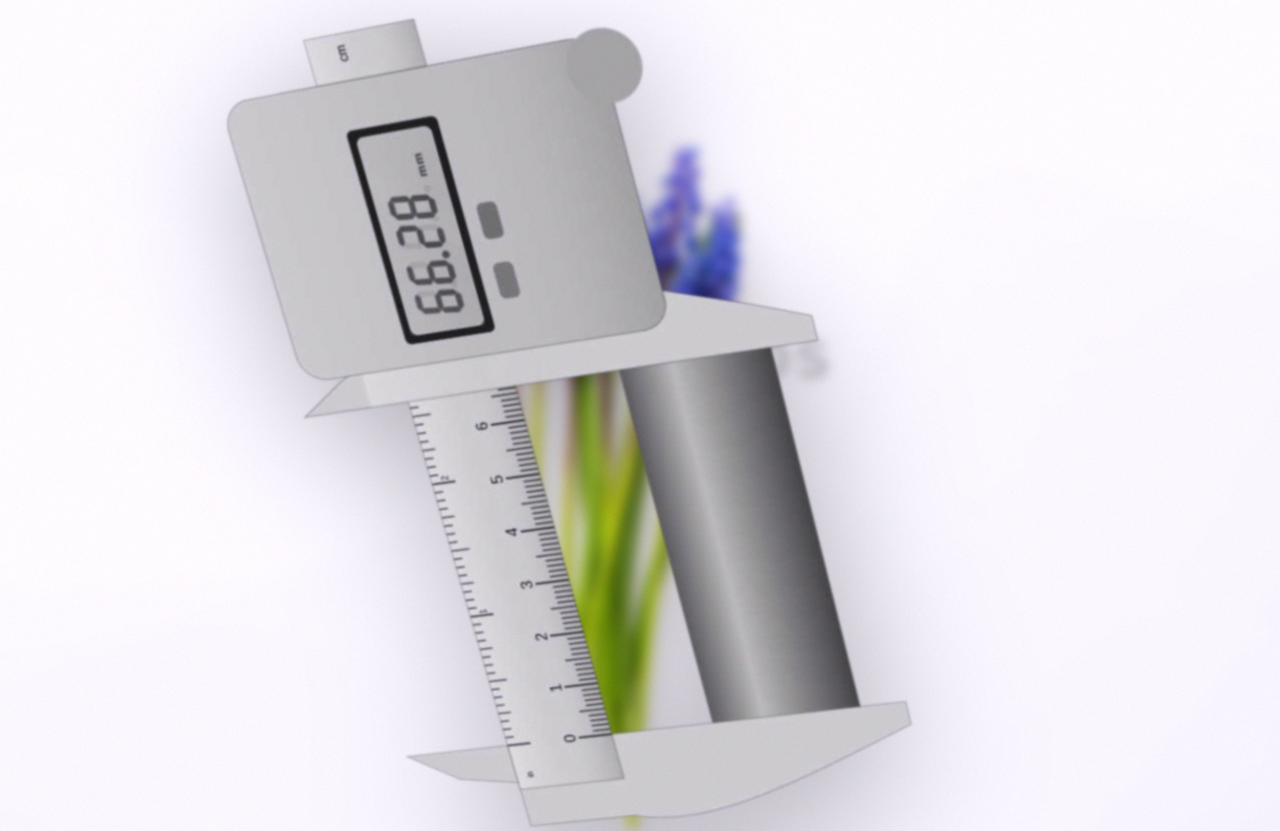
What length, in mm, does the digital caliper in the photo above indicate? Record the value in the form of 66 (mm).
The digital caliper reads 66.28 (mm)
